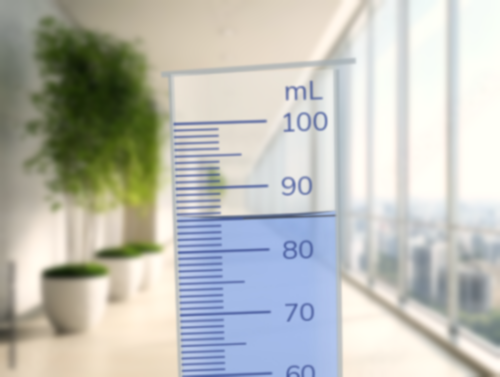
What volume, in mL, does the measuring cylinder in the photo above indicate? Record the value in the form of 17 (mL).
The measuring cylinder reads 85 (mL)
